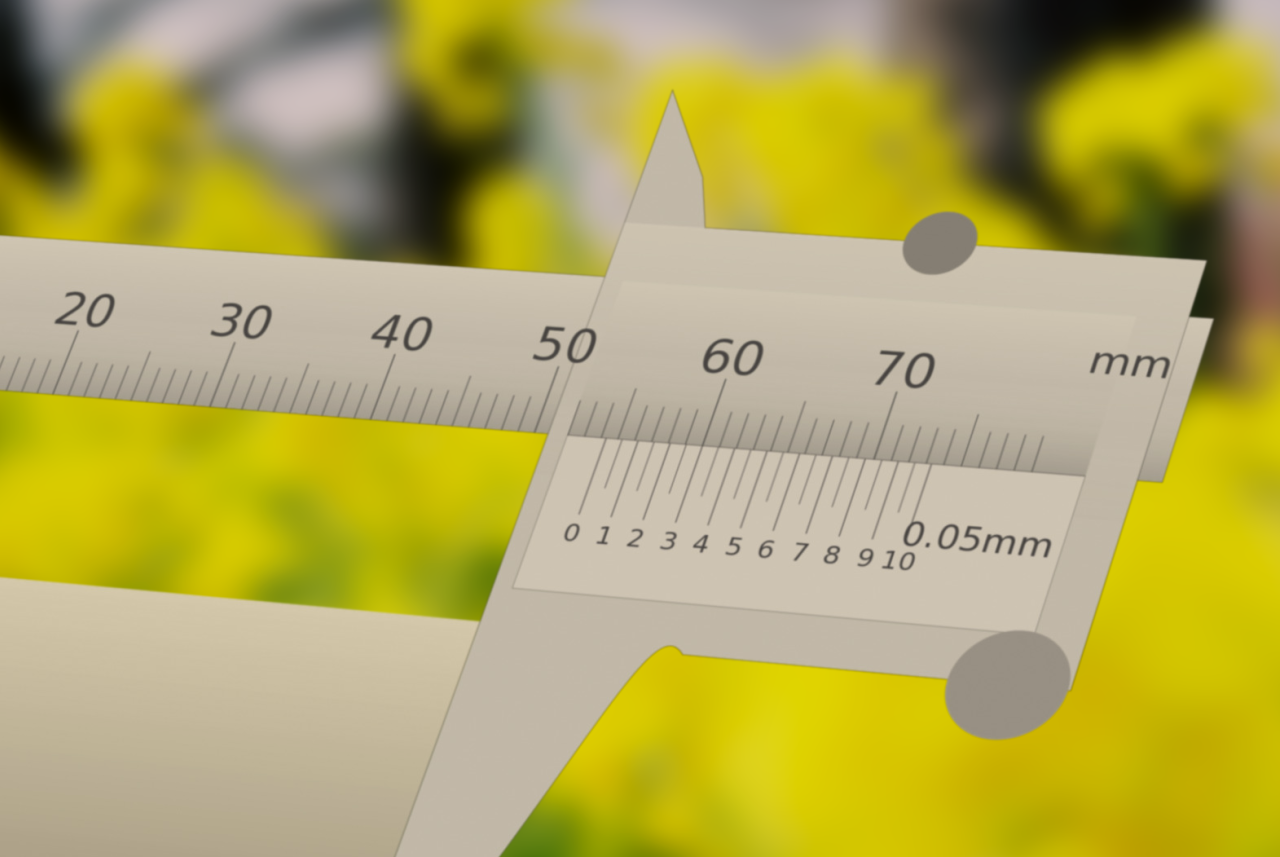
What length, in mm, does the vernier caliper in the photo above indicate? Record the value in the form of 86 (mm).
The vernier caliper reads 54.3 (mm)
